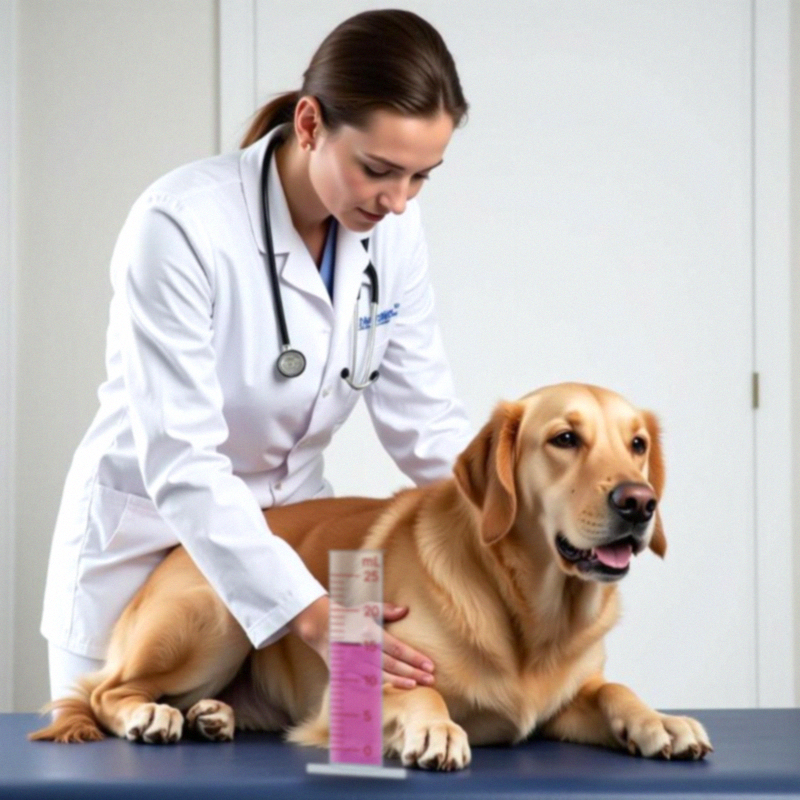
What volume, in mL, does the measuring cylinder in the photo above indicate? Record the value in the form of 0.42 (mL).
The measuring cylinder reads 15 (mL)
